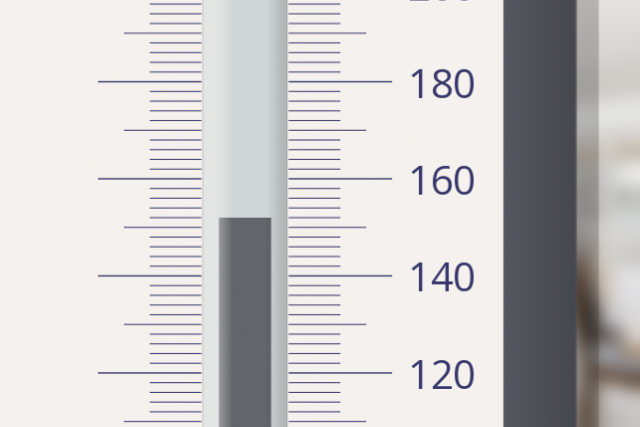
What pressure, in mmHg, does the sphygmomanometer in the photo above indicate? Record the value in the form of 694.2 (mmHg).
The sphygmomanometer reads 152 (mmHg)
